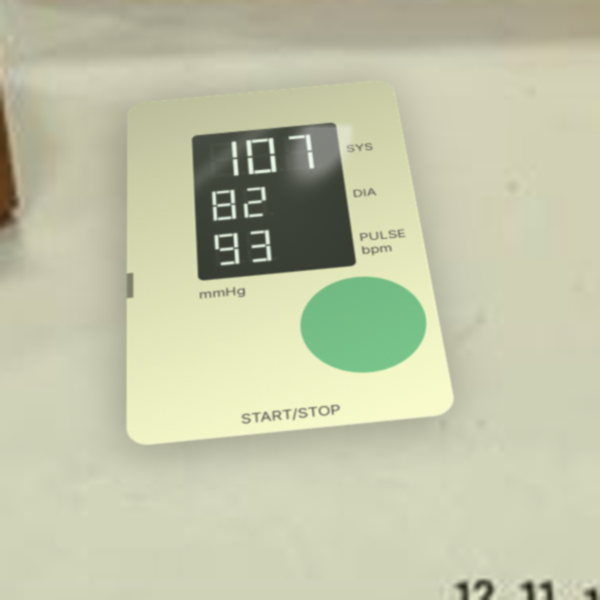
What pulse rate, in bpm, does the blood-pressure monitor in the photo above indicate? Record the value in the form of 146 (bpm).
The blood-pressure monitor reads 93 (bpm)
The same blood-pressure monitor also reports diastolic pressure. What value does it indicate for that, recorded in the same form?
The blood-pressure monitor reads 82 (mmHg)
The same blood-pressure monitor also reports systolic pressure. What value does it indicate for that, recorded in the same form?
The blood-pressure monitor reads 107 (mmHg)
